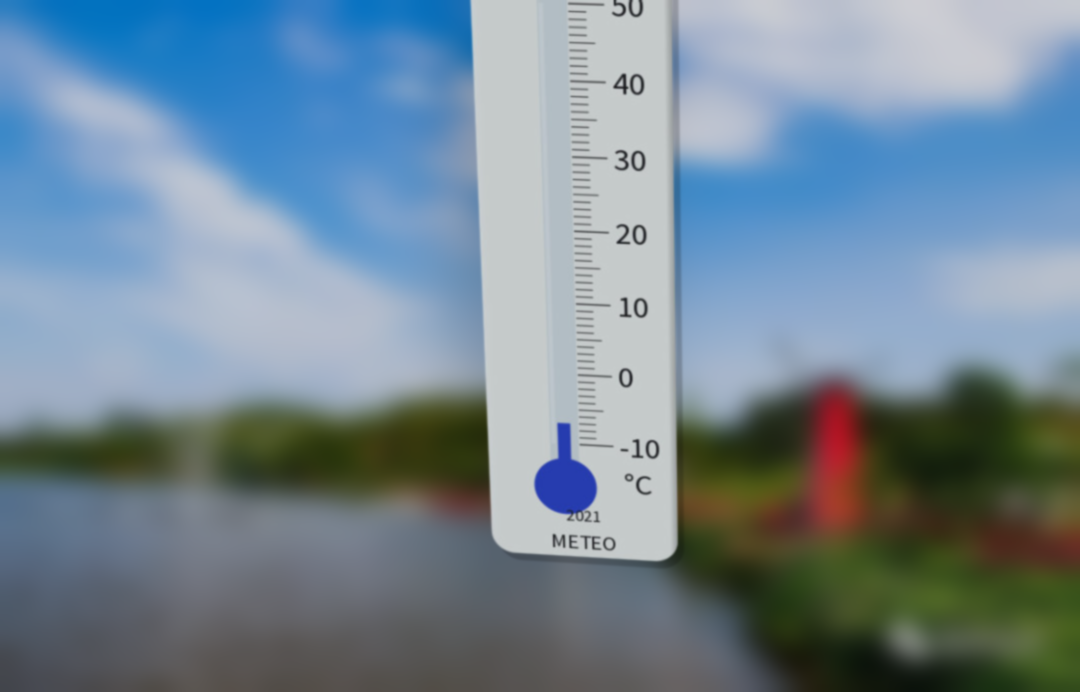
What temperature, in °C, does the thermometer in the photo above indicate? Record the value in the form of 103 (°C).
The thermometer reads -7 (°C)
